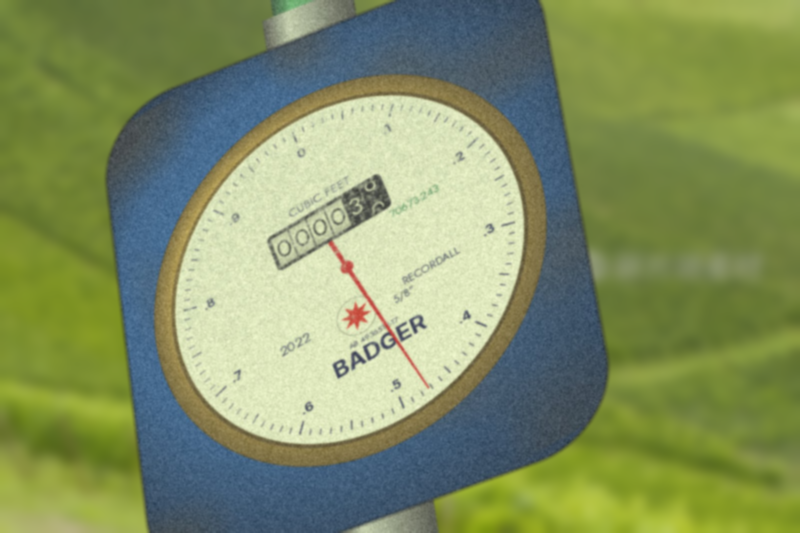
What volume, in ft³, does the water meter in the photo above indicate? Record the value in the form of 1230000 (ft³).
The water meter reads 38.47 (ft³)
